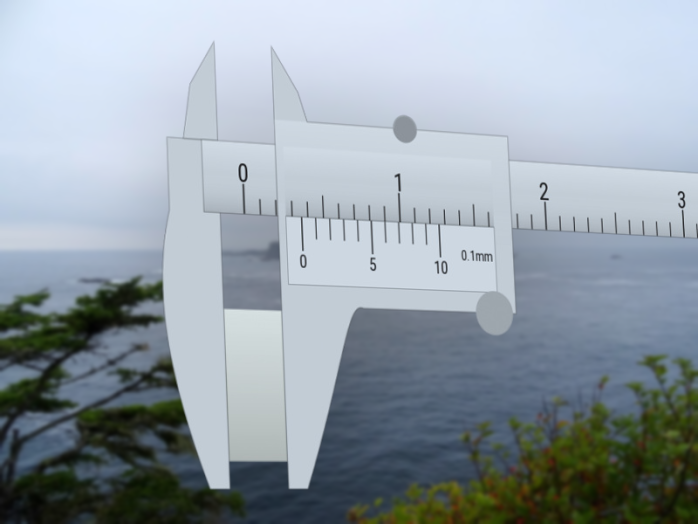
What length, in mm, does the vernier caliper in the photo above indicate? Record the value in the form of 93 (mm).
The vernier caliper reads 3.6 (mm)
